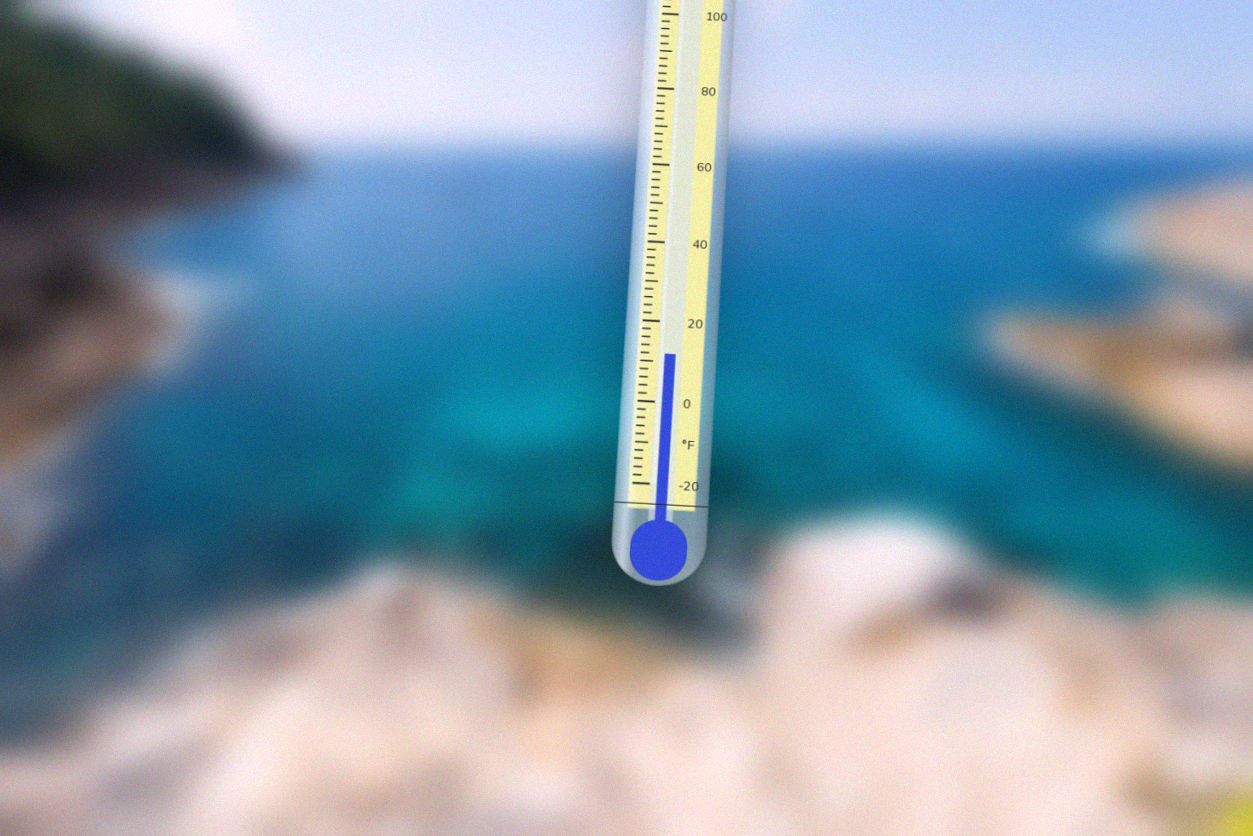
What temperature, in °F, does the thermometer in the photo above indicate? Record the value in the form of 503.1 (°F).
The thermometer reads 12 (°F)
